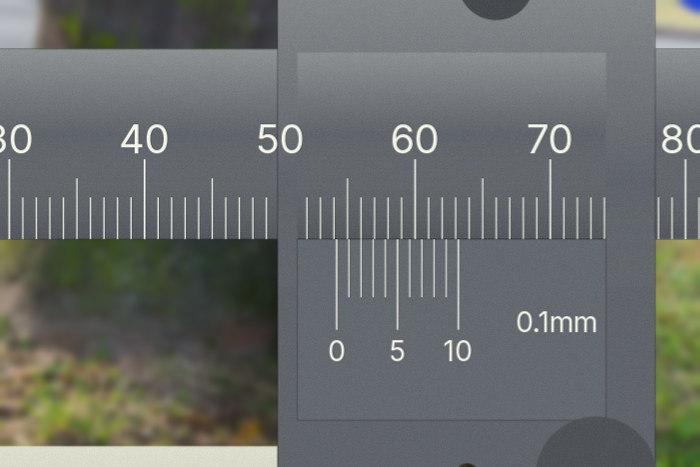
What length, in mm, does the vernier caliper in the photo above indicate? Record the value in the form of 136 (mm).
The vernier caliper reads 54.2 (mm)
